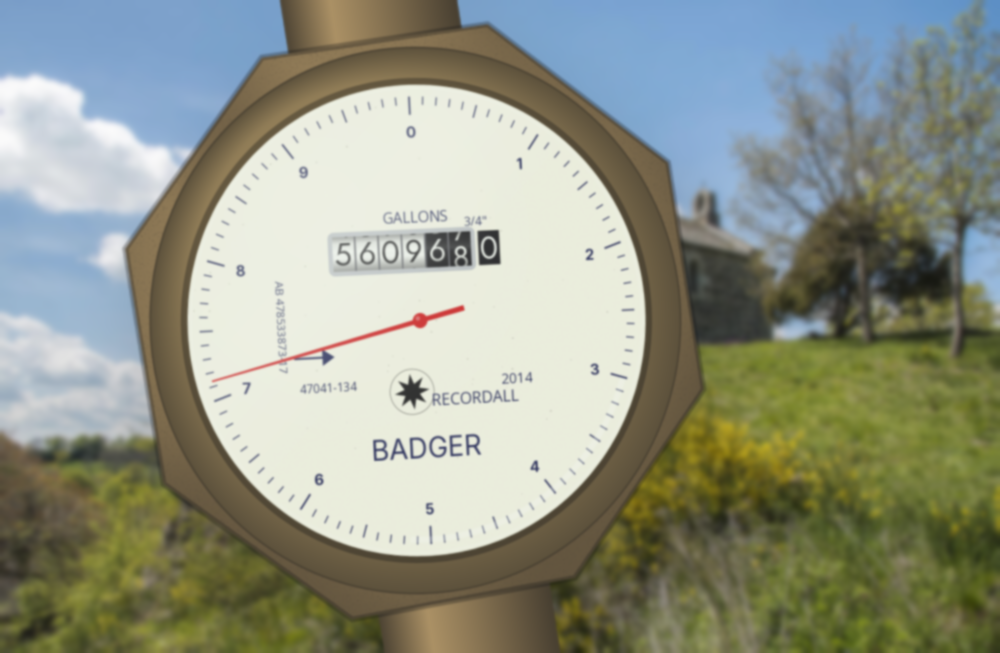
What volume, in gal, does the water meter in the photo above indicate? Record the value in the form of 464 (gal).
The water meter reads 5609677.1 (gal)
